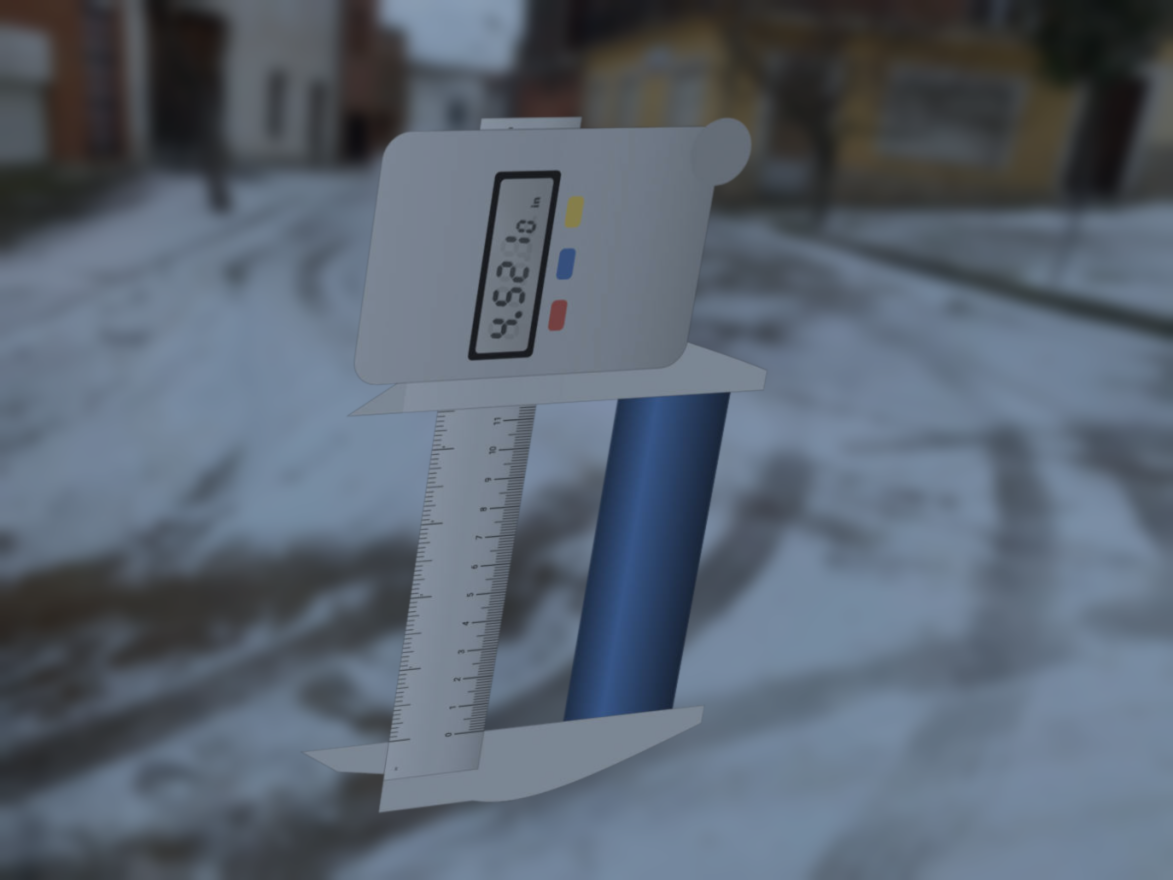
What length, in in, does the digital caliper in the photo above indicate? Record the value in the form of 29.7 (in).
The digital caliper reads 4.5210 (in)
